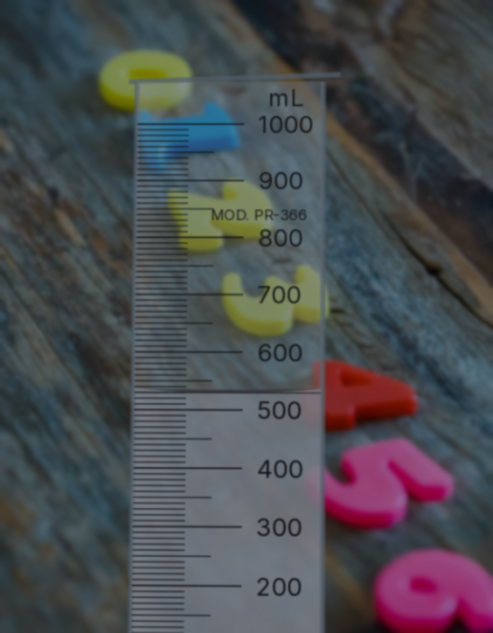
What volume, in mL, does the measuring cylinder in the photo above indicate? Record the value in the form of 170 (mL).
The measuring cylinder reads 530 (mL)
